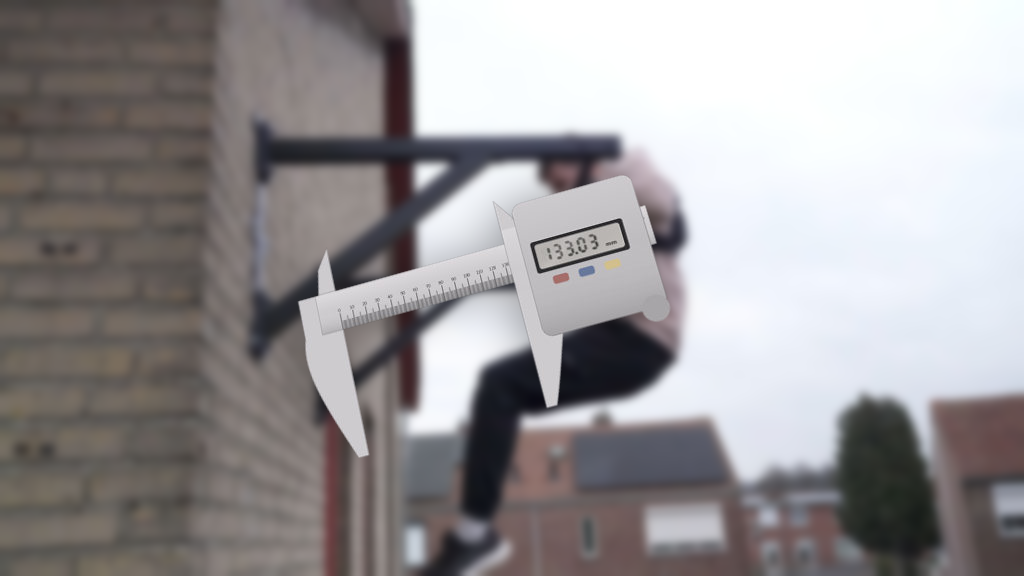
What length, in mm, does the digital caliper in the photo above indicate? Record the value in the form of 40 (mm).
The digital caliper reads 133.03 (mm)
